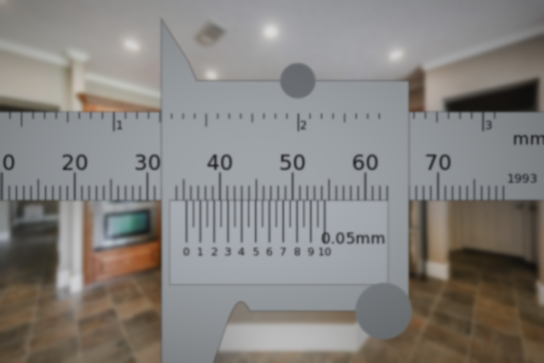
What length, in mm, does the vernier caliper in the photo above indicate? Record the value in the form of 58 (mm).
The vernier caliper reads 35.4 (mm)
